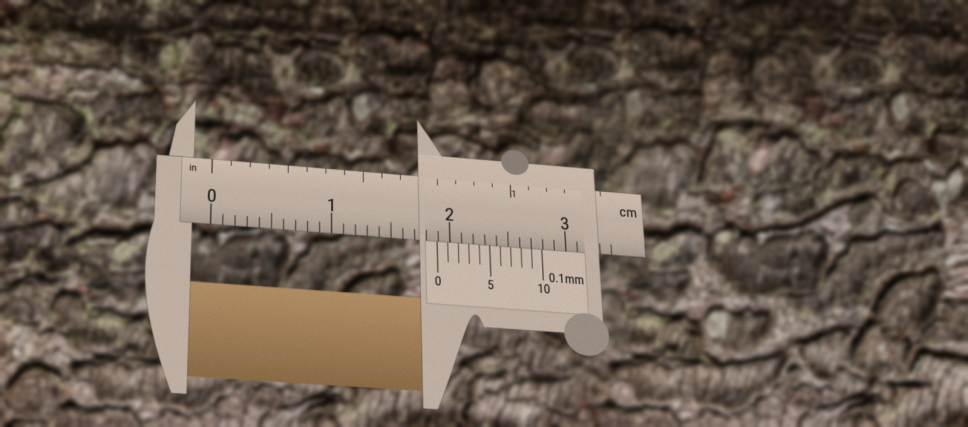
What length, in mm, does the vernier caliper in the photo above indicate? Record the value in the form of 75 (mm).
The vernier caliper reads 18.9 (mm)
